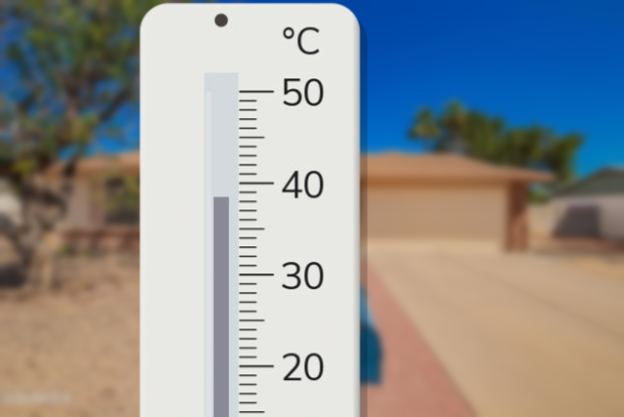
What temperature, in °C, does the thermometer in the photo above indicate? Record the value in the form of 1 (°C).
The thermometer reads 38.5 (°C)
